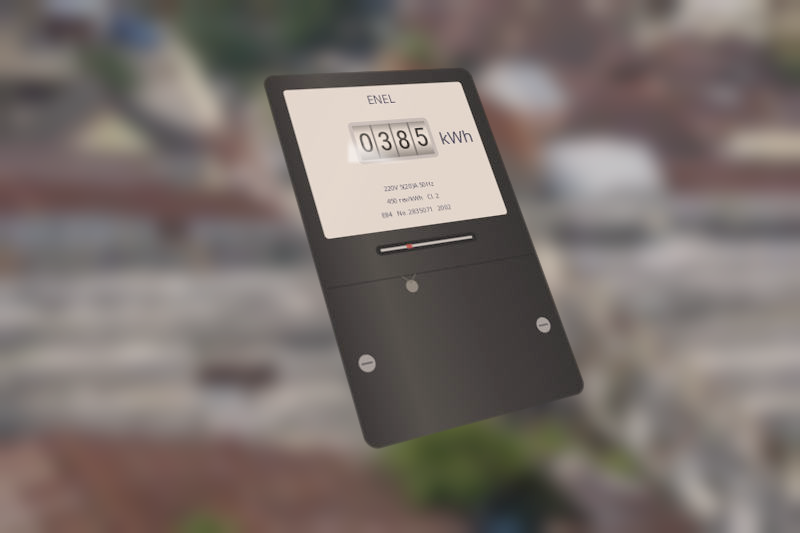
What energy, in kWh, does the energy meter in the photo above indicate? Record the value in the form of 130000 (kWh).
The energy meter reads 385 (kWh)
